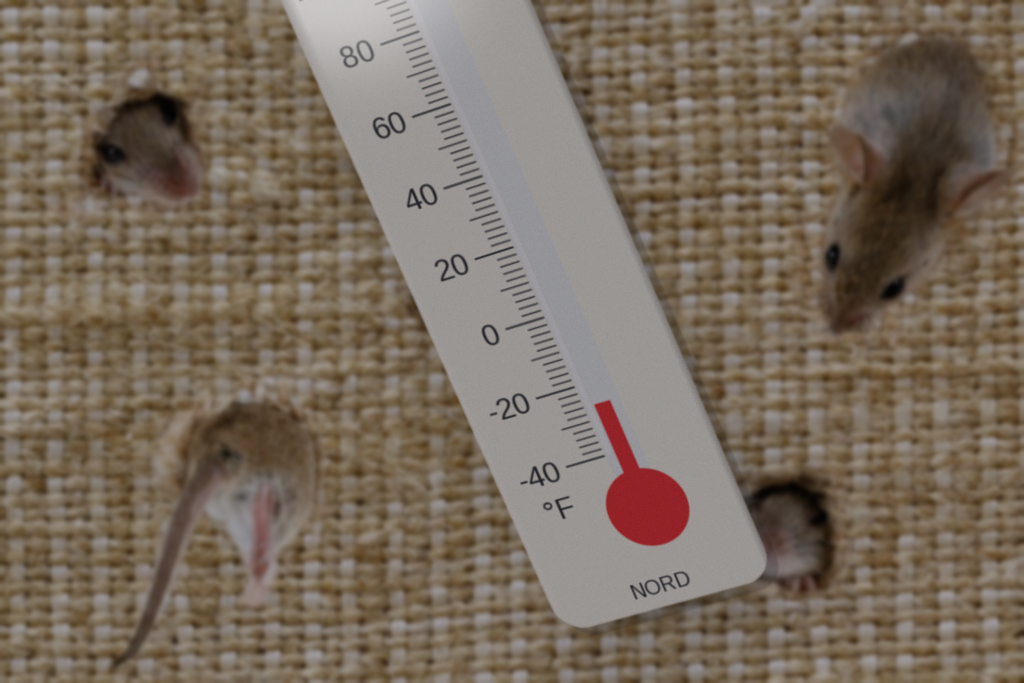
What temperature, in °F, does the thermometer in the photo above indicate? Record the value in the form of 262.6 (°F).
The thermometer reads -26 (°F)
